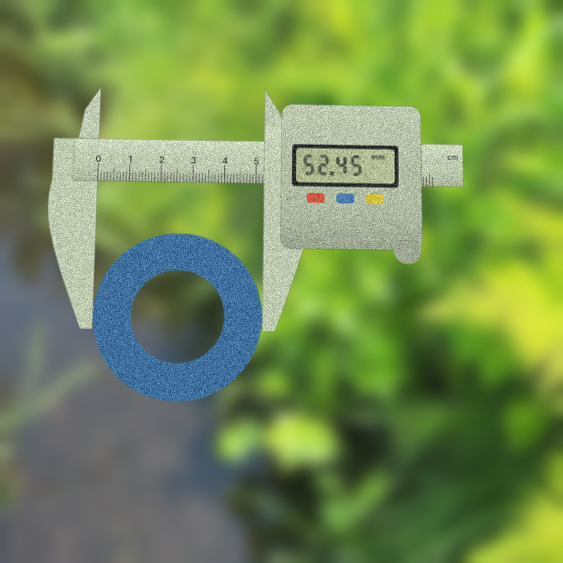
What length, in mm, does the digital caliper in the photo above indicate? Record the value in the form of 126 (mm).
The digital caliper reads 52.45 (mm)
